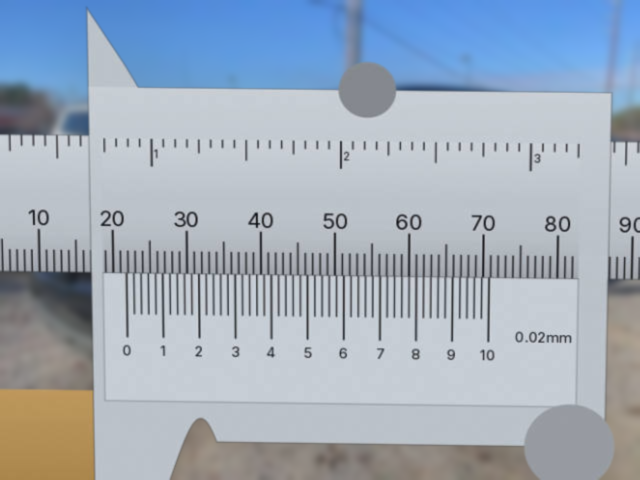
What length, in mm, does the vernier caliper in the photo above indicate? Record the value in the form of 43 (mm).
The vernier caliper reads 21.8 (mm)
